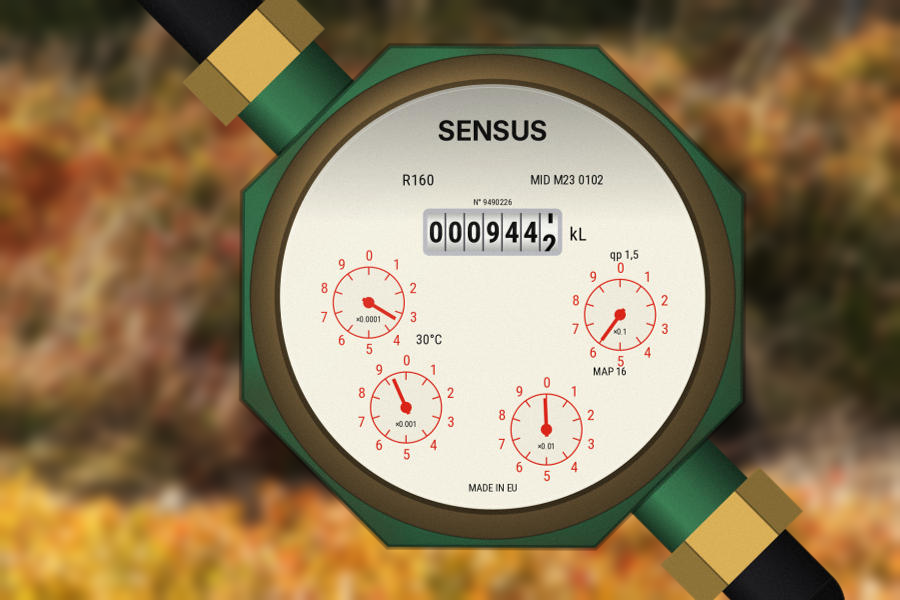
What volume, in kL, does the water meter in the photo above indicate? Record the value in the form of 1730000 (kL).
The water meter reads 9441.5993 (kL)
